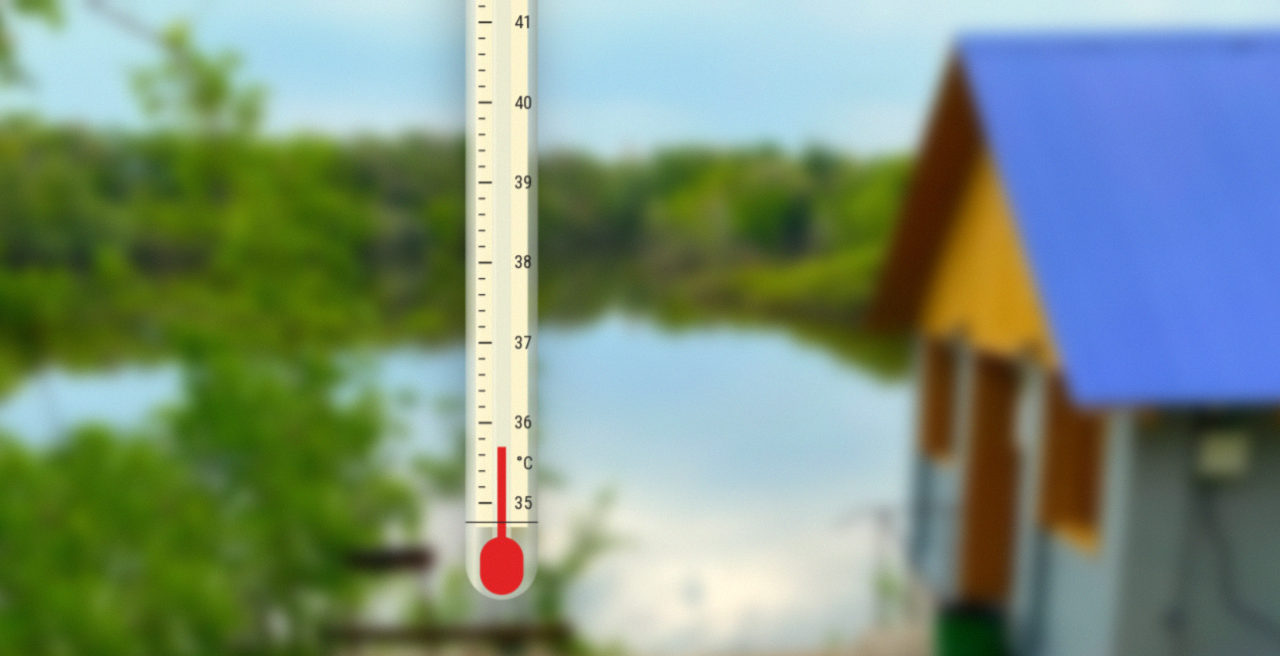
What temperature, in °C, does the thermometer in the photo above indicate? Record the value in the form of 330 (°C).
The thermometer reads 35.7 (°C)
